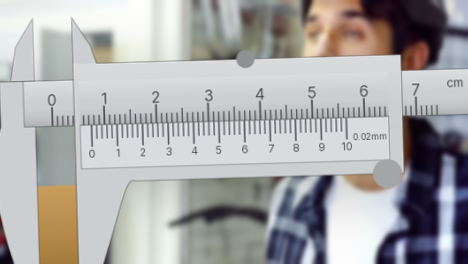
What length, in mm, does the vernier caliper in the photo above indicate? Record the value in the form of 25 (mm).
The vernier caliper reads 7.5 (mm)
